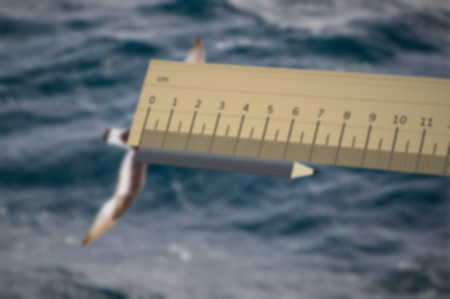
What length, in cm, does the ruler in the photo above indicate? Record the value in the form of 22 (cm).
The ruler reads 7.5 (cm)
